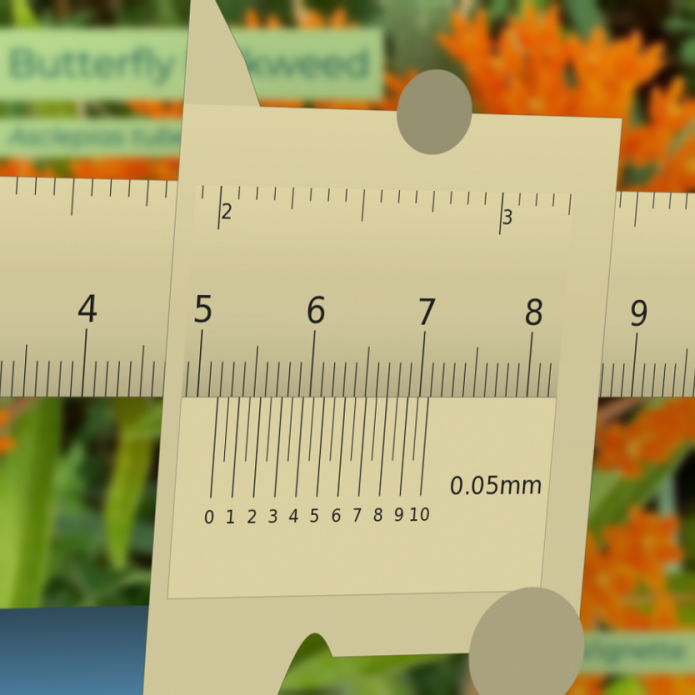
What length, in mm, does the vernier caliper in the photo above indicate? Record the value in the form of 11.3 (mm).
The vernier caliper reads 51.8 (mm)
